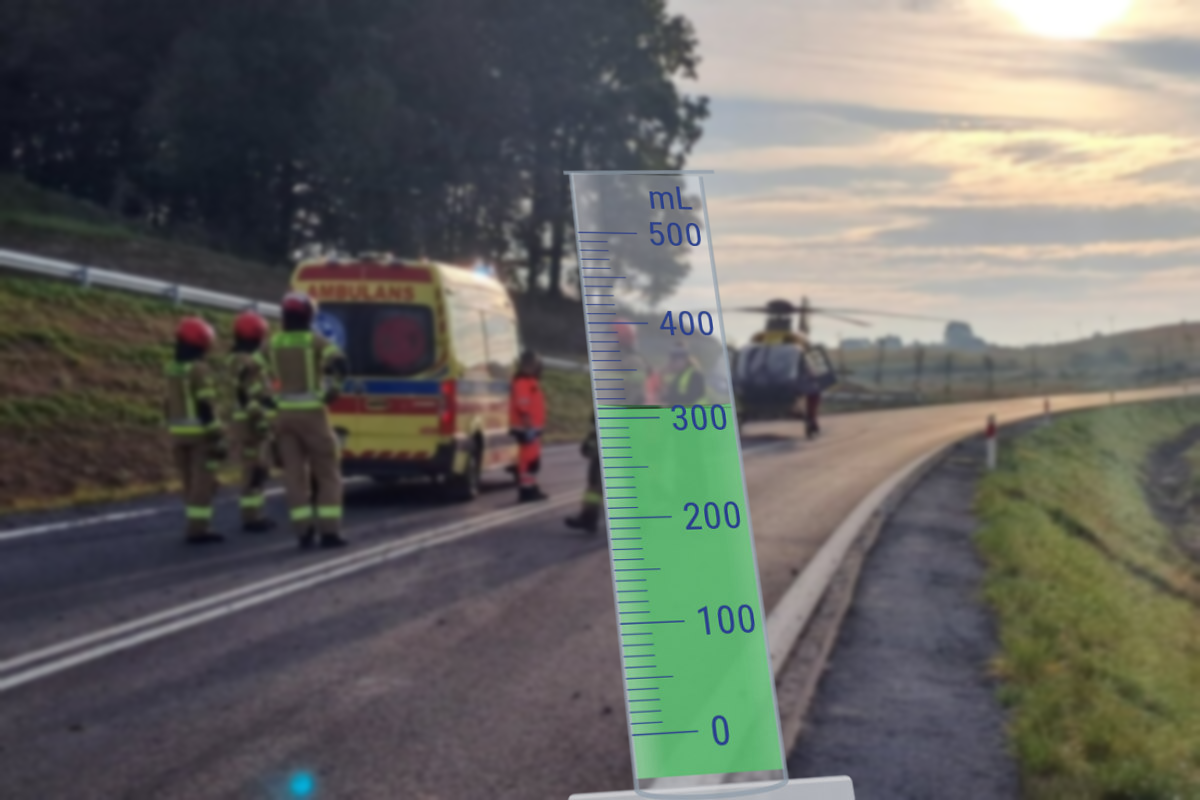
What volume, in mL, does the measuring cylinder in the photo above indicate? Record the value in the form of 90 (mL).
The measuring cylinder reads 310 (mL)
